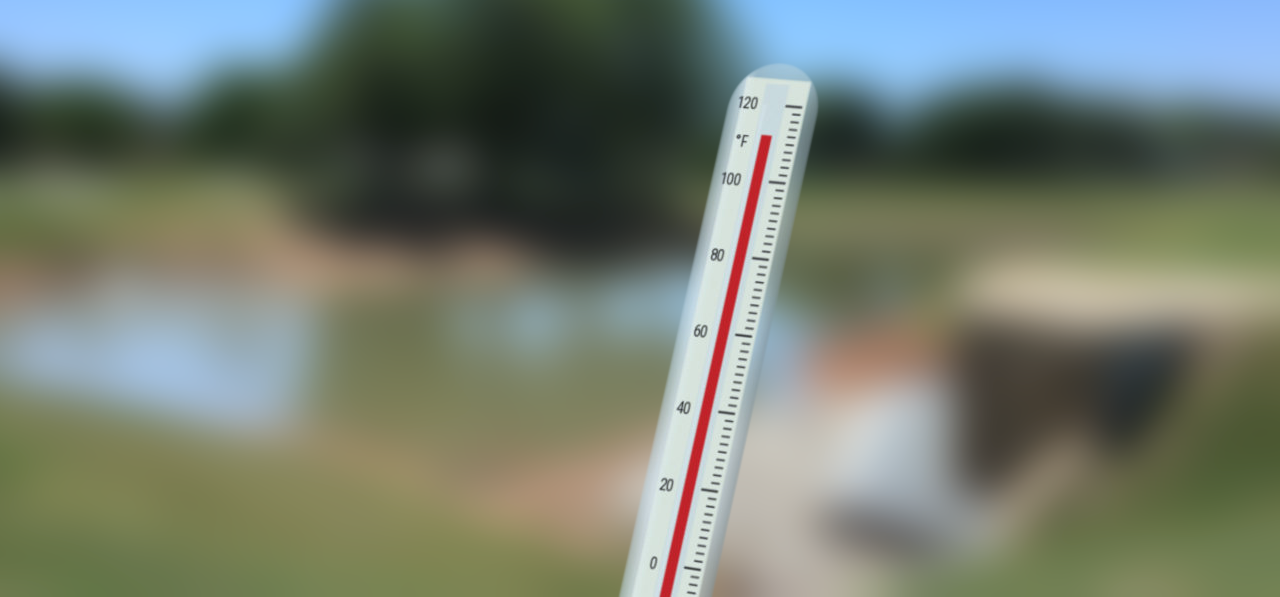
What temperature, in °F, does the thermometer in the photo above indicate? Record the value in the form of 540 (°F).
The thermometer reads 112 (°F)
